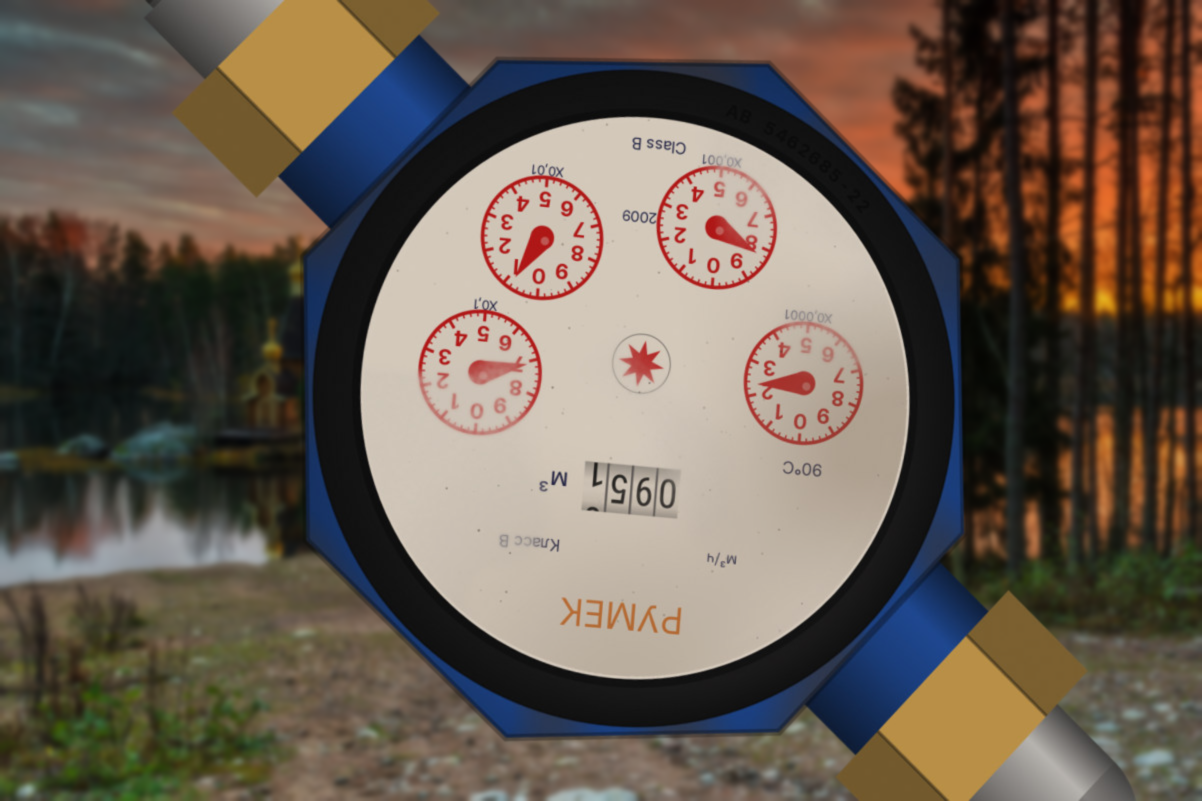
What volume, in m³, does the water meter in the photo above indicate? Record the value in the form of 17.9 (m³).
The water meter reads 950.7082 (m³)
